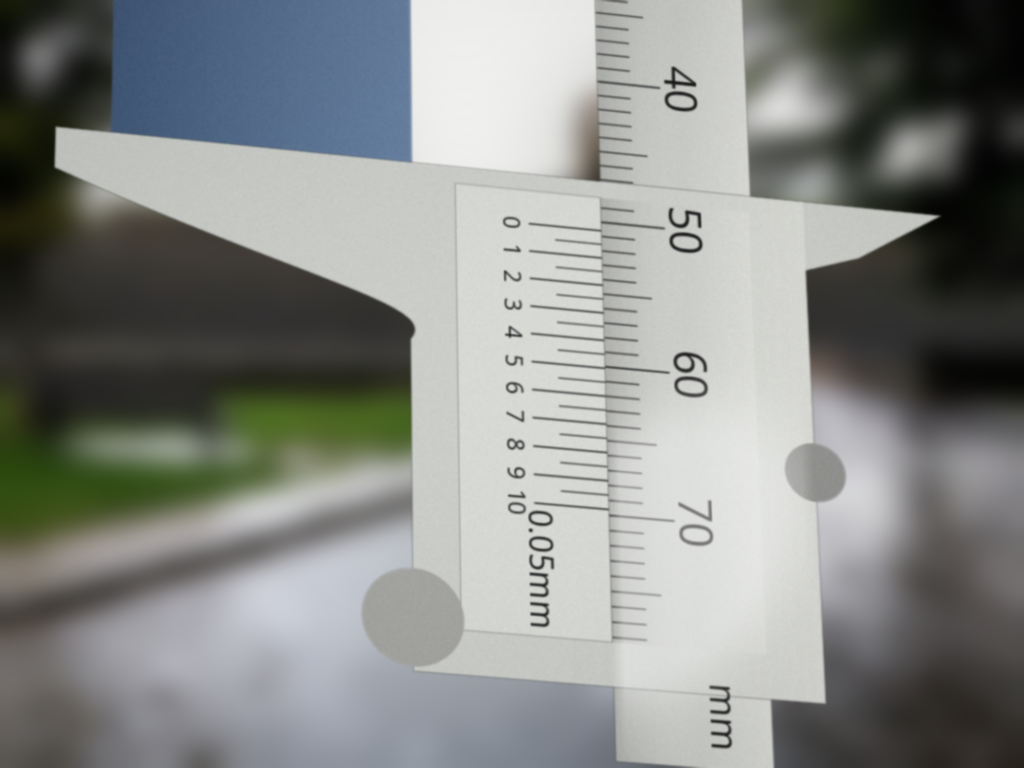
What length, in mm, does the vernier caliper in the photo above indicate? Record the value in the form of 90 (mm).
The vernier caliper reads 50.6 (mm)
